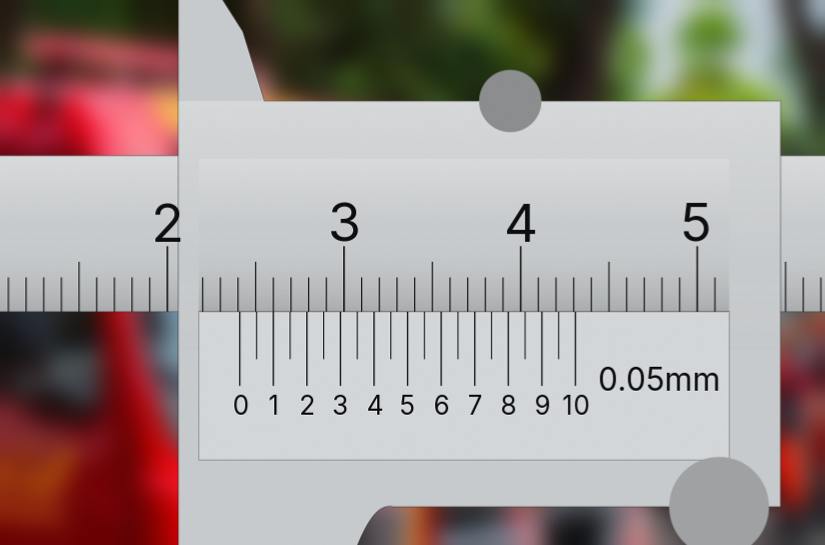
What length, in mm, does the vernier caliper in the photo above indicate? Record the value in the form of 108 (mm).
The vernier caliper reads 24.1 (mm)
